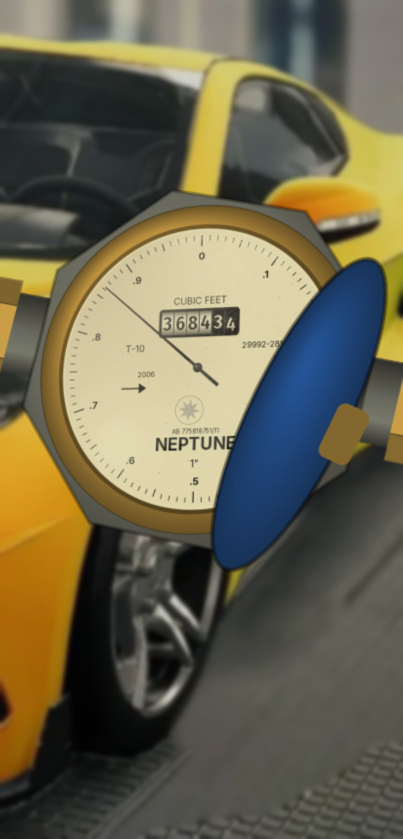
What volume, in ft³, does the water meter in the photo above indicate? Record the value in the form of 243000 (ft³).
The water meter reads 368433.86 (ft³)
